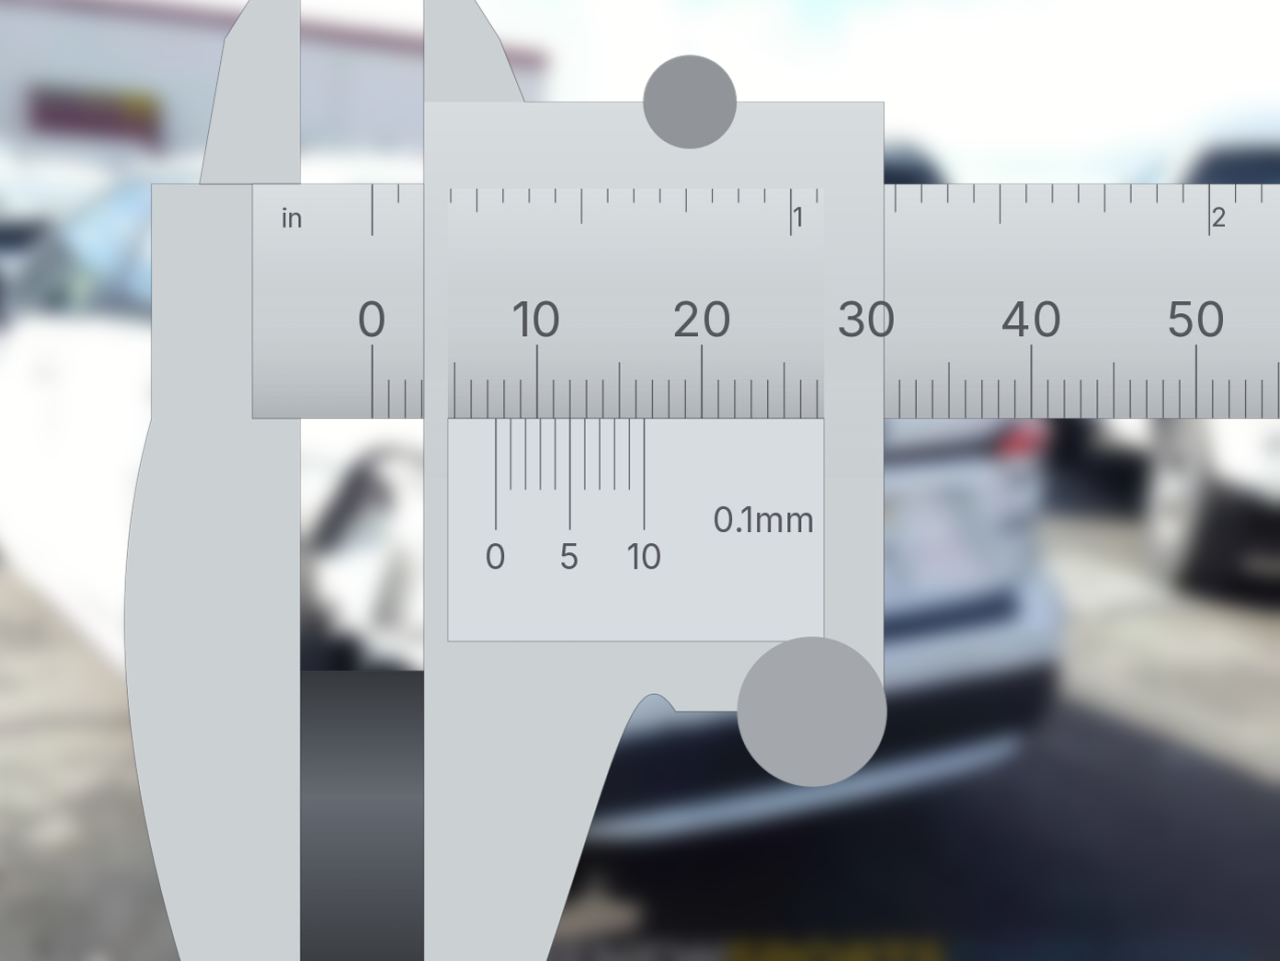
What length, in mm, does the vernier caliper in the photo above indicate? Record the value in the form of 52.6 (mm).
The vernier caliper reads 7.5 (mm)
